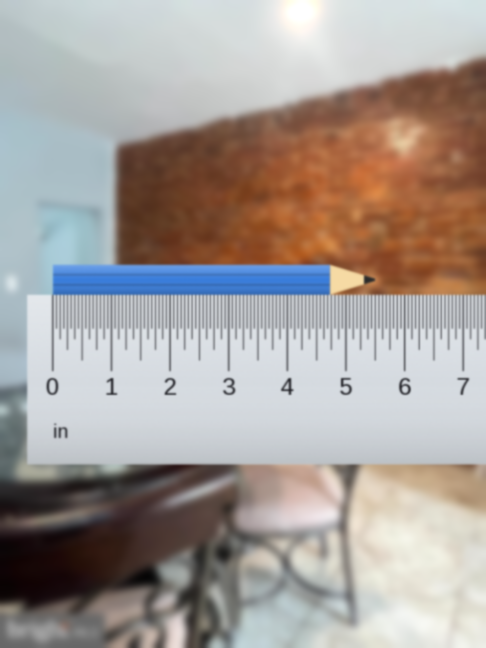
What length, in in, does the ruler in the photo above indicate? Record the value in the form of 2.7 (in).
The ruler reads 5.5 (in)
